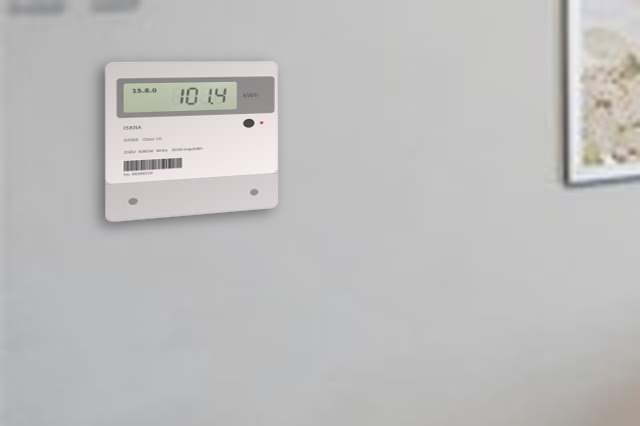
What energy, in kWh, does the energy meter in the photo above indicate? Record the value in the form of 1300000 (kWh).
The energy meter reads 101.4 (kWh)
